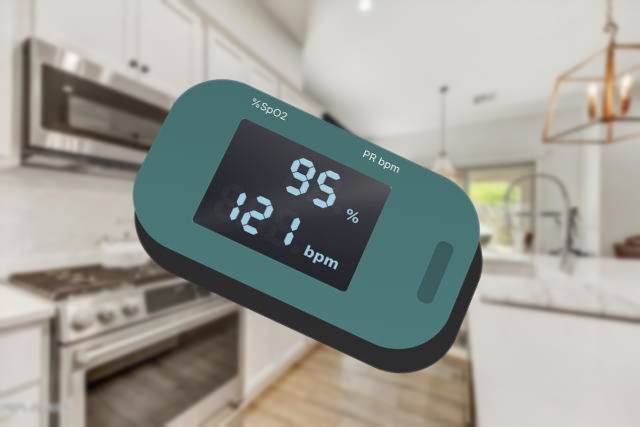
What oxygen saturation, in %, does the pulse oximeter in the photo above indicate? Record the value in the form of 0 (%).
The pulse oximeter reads 95 (%)
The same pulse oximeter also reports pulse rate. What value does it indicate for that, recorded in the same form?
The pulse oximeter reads 121 (bpm)
